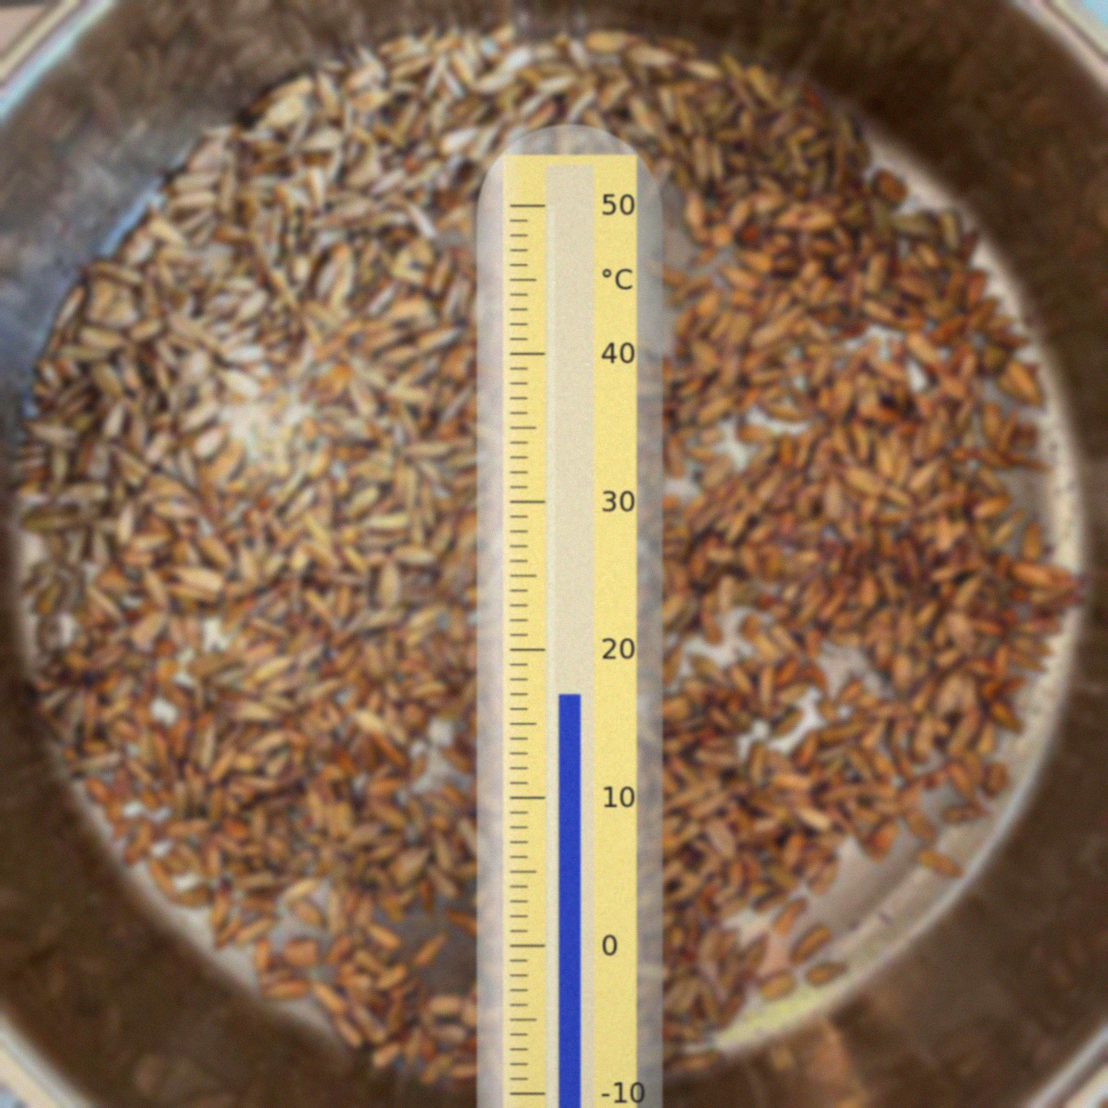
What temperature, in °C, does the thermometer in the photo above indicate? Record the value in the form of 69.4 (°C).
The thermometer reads 17 (°C)
